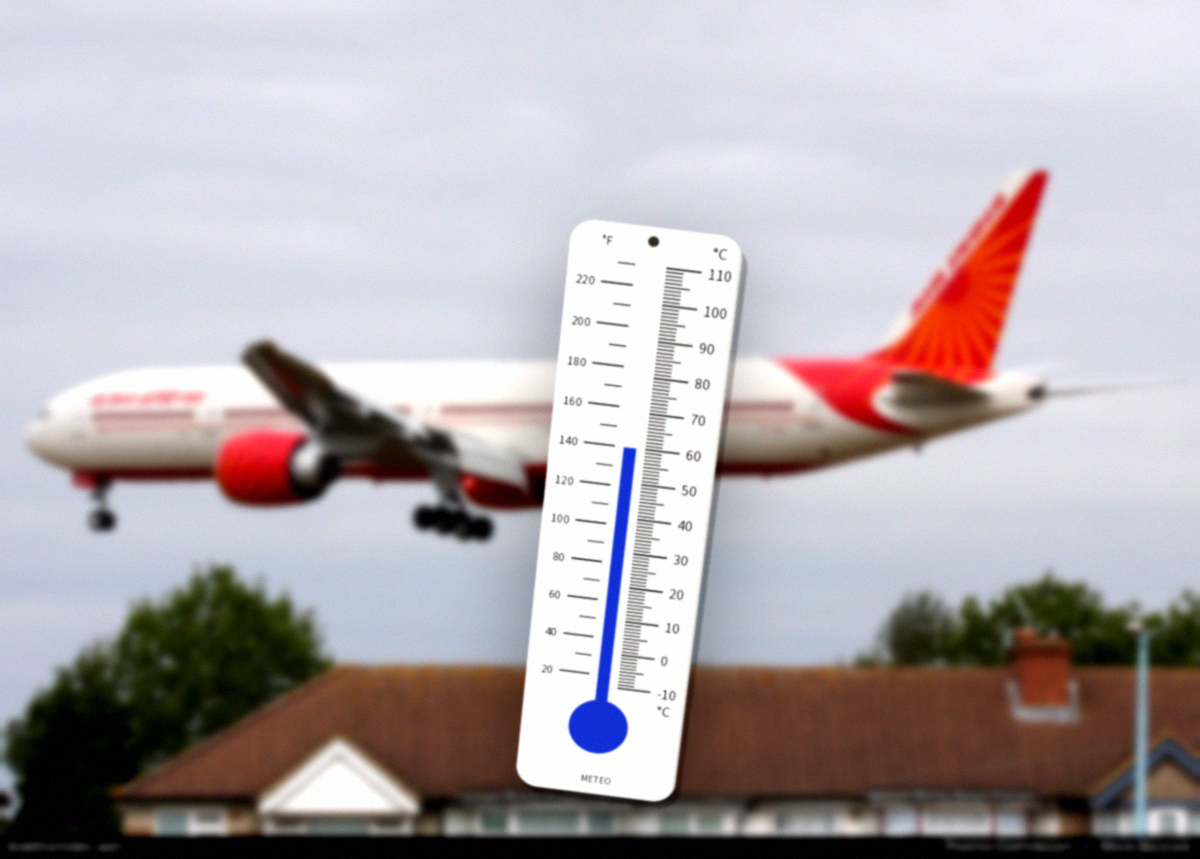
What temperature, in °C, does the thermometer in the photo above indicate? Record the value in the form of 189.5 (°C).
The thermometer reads 60 (°C)
